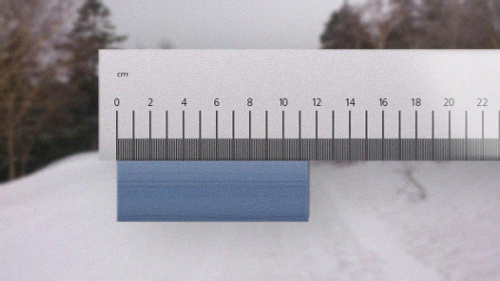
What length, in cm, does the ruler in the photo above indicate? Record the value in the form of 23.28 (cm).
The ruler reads 11.5 (cm)
